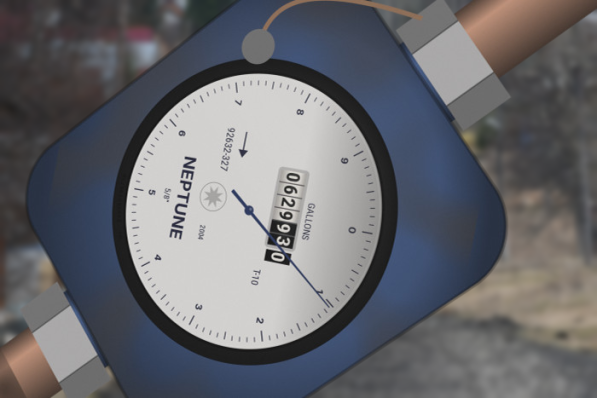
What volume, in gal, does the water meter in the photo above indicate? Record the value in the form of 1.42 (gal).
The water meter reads 629931.0 (gal)
